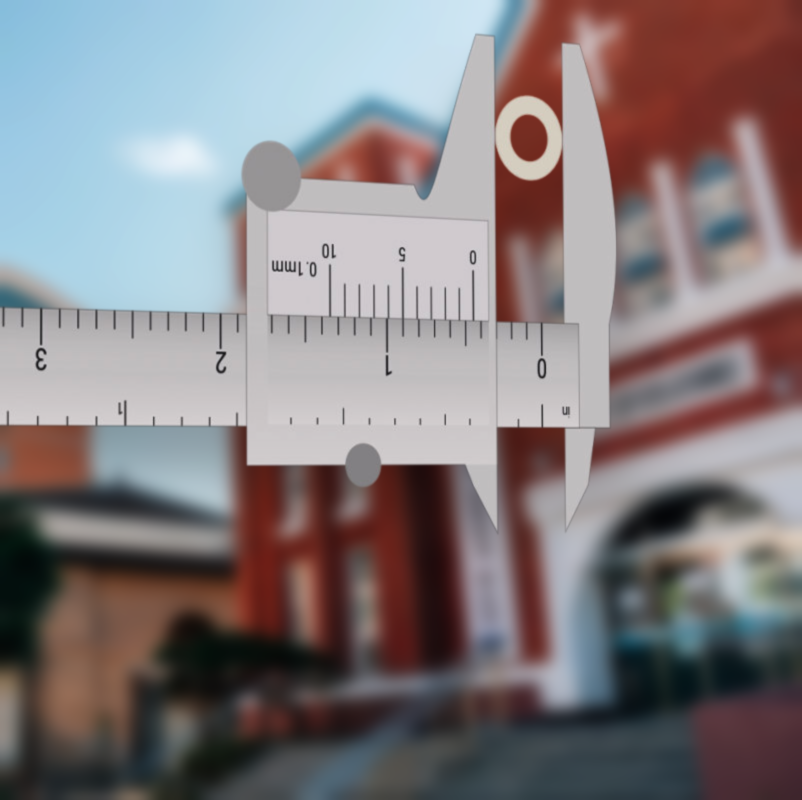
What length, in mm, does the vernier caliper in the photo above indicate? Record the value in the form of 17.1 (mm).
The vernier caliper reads 4.5 (mm)
